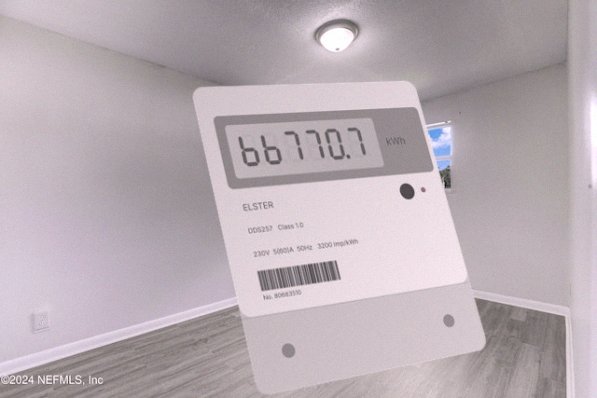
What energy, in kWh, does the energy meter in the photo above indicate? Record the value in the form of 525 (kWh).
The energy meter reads 66770.7 (kWh)
